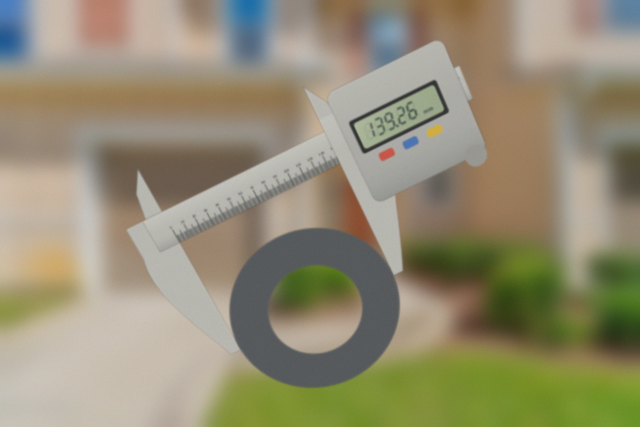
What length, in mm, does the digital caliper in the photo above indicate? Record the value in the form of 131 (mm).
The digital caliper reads 139.26 (mm)
